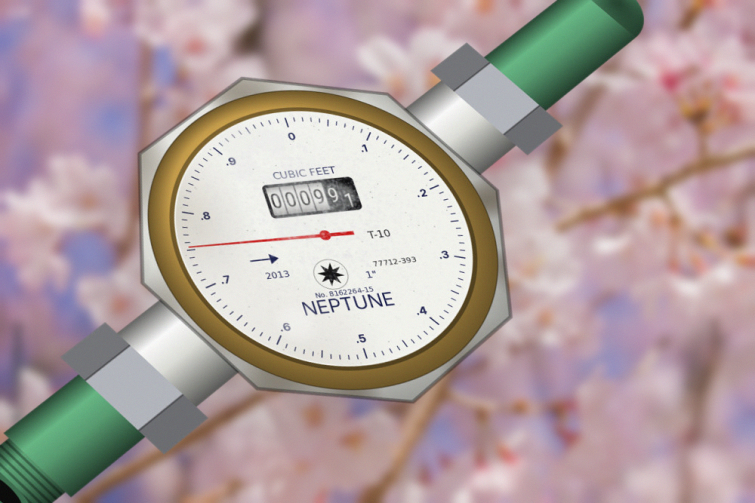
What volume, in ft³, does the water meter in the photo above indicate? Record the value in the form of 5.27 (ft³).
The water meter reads 990.75 (ft³)
